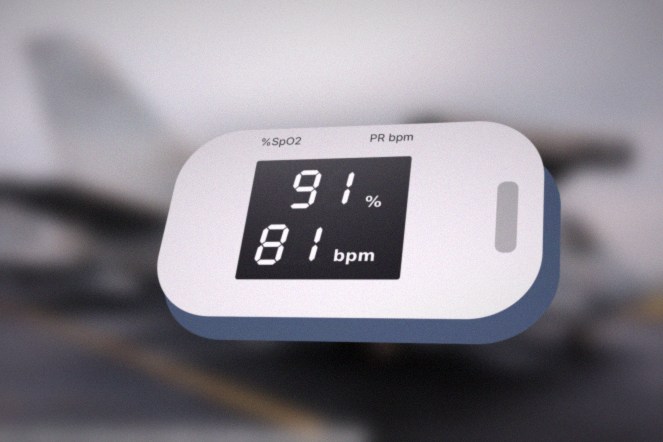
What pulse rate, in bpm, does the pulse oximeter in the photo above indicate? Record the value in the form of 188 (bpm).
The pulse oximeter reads 81 (bpm)
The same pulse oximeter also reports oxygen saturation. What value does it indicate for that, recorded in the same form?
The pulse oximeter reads 91 (%)
